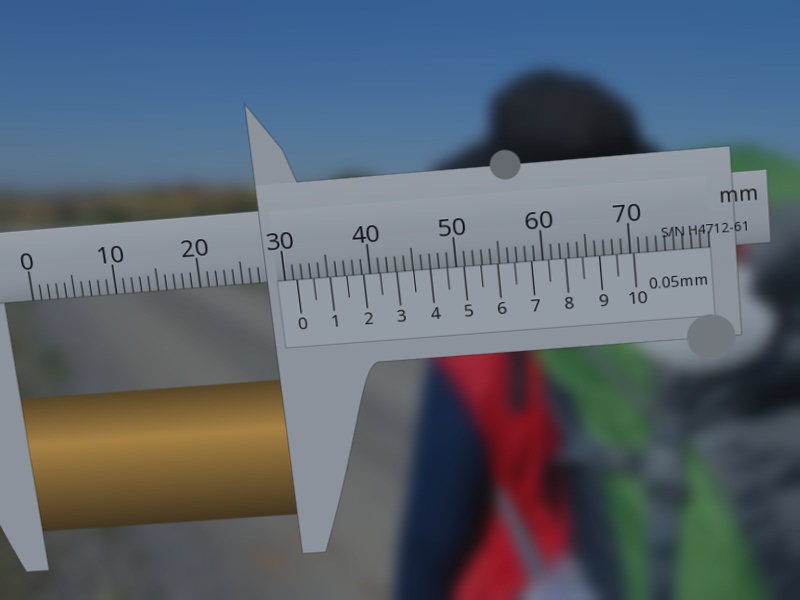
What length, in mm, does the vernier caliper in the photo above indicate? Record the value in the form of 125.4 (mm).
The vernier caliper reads 31.4 (mm)
